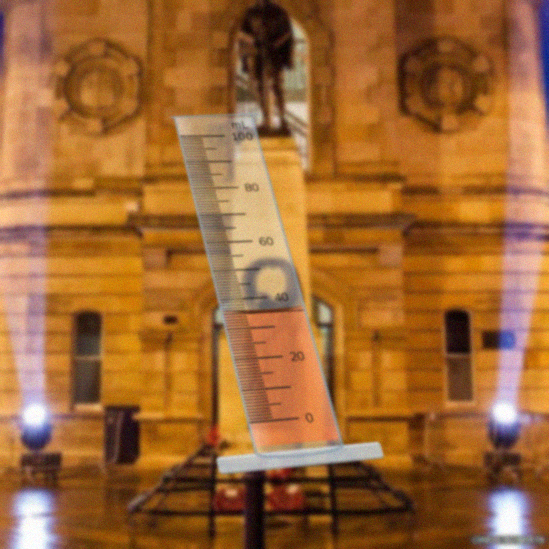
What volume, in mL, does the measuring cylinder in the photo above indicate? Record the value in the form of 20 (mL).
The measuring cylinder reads 35 (mL)
